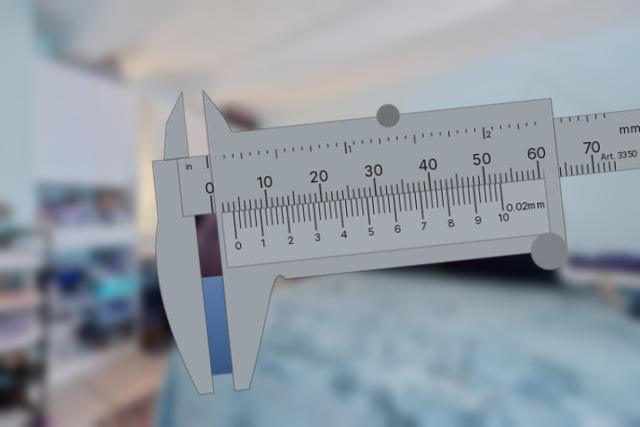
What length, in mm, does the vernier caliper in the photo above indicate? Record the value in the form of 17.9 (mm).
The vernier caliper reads 3.8 (mm)
